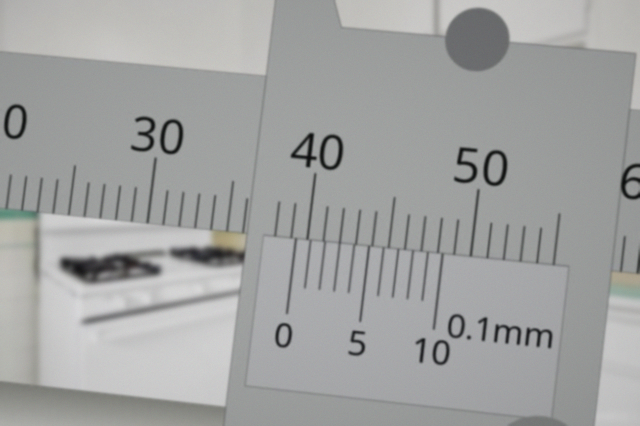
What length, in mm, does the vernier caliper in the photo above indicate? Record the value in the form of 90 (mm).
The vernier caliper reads 39.3 (mm)
